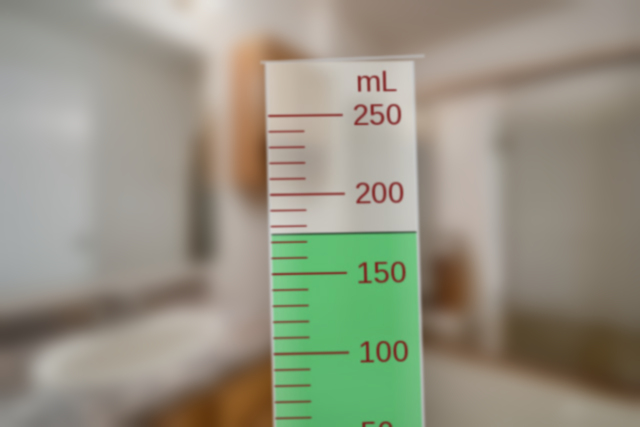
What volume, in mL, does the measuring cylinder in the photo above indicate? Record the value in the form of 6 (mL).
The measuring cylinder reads 175 (mL)
